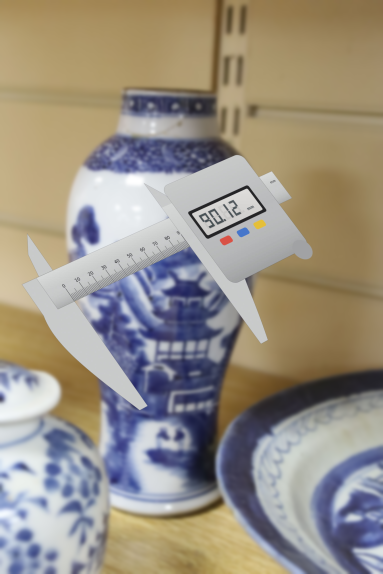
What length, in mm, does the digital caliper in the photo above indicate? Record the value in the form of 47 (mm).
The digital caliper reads 90.12 (mm)
